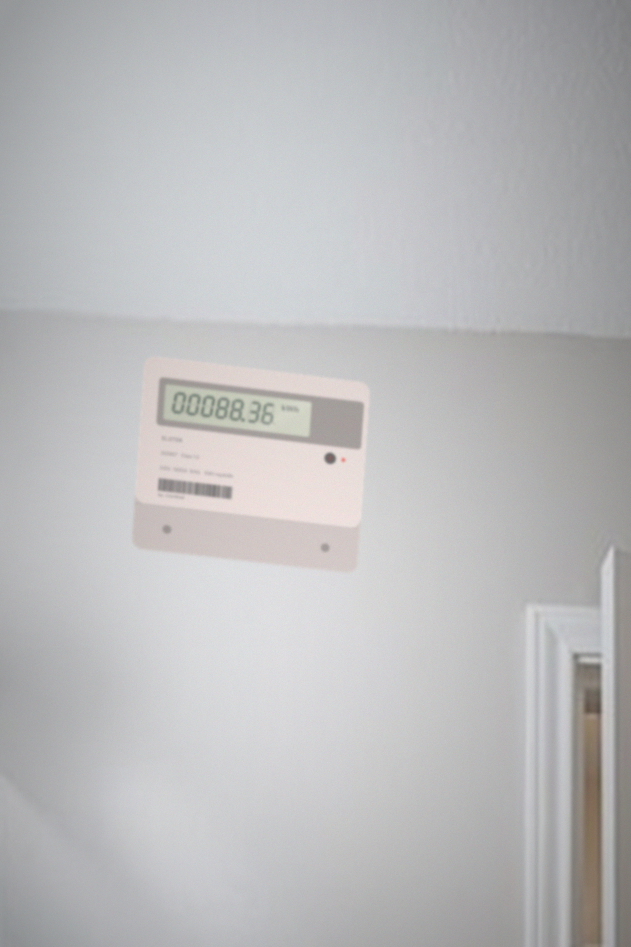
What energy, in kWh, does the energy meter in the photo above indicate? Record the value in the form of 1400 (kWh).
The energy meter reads 88.36 (kWh)
